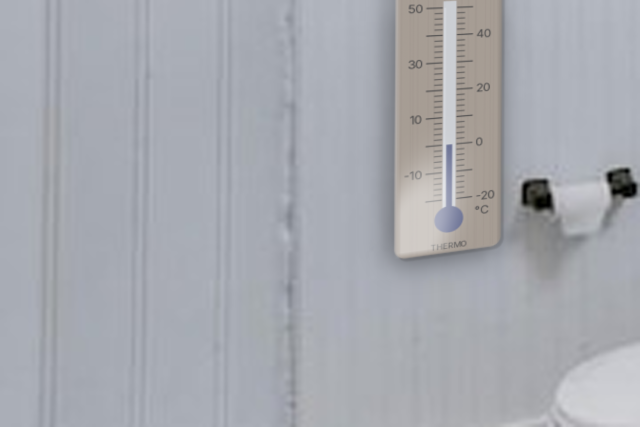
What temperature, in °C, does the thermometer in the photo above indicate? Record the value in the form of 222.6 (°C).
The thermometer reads 0 (°C)
